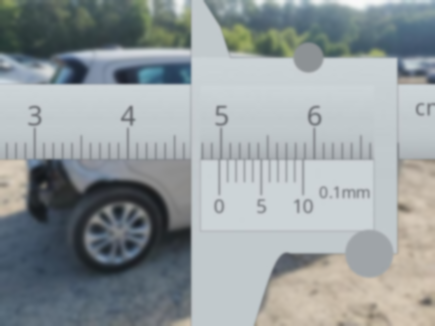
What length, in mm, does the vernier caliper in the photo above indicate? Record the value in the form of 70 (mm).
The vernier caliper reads 49.8 (mm)
